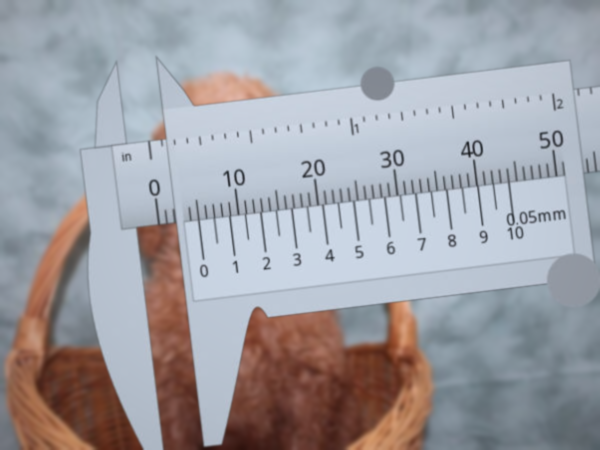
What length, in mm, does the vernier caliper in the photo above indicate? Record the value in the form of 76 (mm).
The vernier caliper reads 5.0 (mm)
